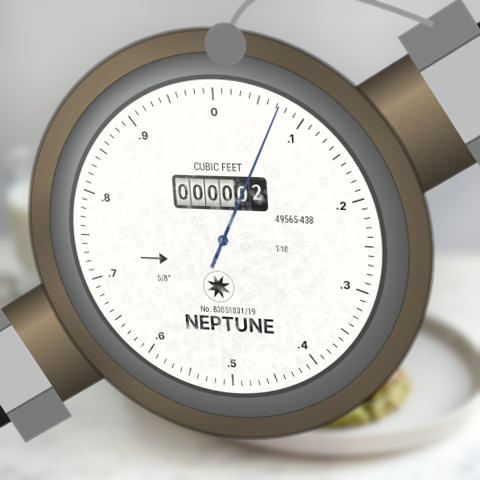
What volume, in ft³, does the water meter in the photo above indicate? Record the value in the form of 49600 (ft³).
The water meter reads 2.07 (ft³)
